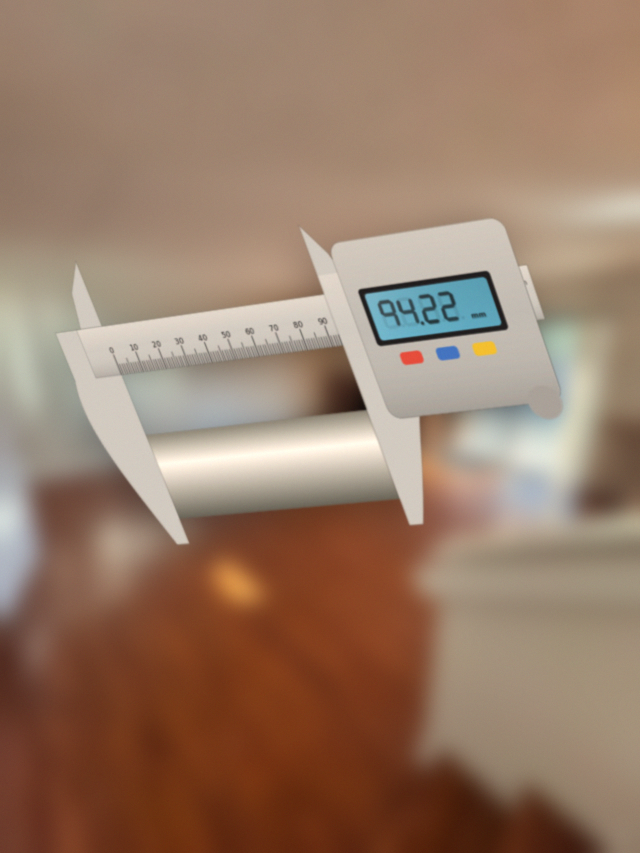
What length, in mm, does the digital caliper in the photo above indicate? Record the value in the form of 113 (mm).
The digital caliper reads 94.22 (mm)
